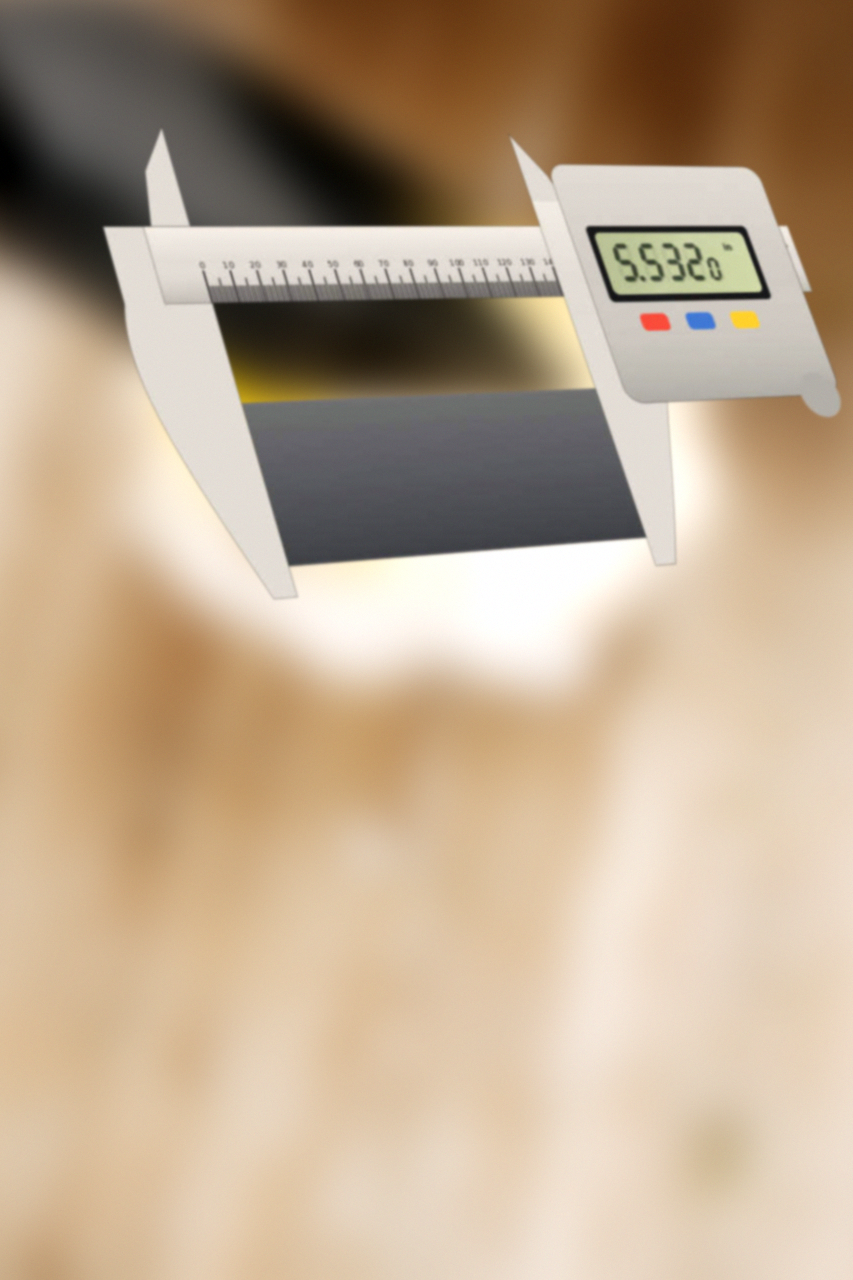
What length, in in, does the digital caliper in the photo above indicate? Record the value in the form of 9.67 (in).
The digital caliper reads 5.5320 (in)
